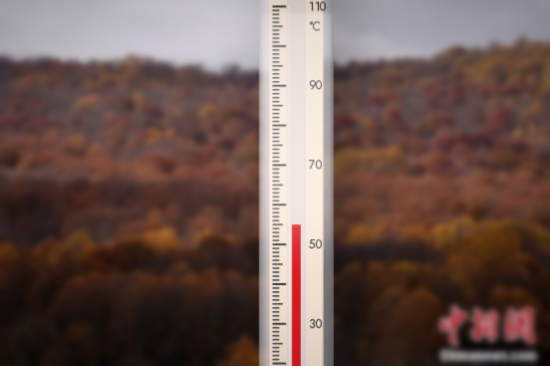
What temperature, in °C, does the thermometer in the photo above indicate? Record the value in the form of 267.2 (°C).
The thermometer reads 55 (°C)
